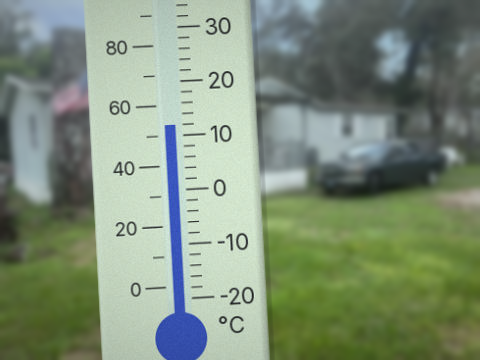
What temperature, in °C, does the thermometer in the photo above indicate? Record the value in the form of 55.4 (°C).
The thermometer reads 12 (°C)
